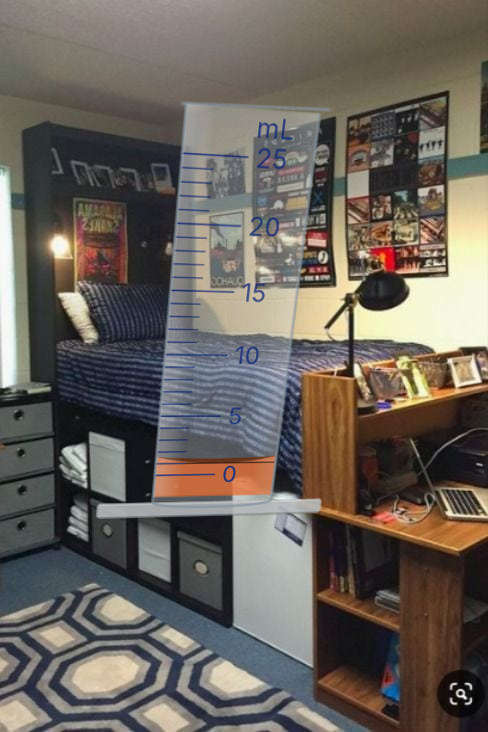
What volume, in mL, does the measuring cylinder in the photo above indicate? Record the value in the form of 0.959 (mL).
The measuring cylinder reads 1 (mL)
